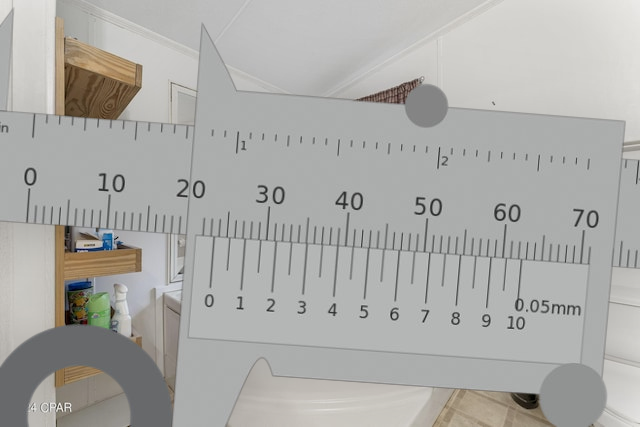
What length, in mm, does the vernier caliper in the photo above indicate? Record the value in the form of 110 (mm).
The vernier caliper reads 23.4 (mm)
